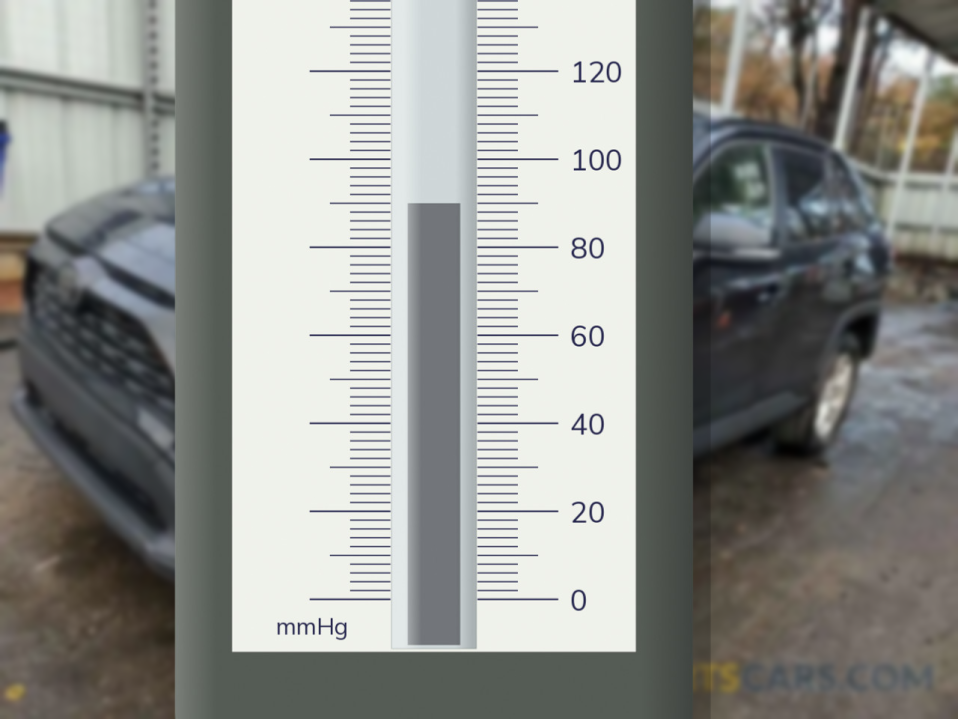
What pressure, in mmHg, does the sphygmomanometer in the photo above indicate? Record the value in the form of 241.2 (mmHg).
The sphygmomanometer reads 90 (mmHg)
